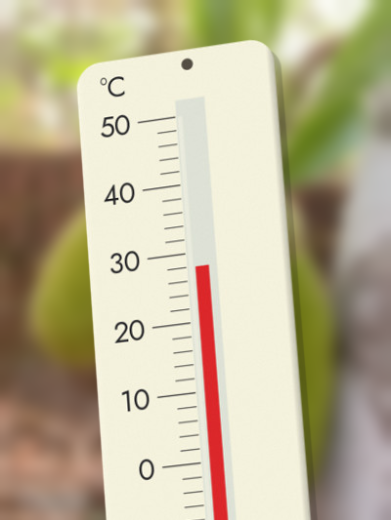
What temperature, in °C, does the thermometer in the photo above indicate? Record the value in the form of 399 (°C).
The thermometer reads 28 (°C)
